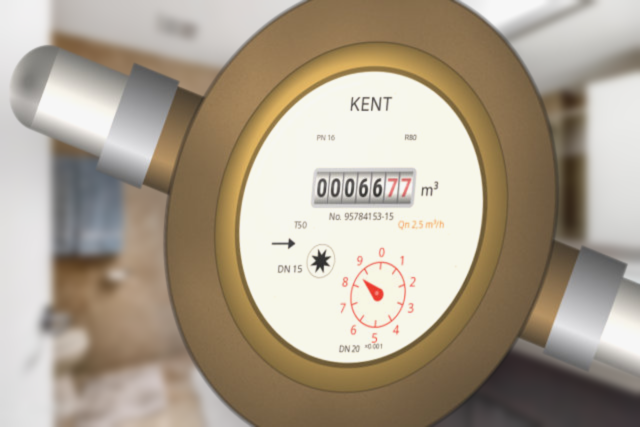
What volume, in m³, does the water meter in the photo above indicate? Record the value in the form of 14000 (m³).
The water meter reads 66.778 (m³)
